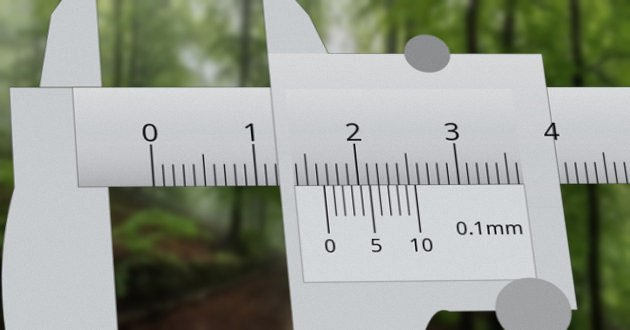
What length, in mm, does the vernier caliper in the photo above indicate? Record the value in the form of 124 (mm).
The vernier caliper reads 16.6 (mm)
